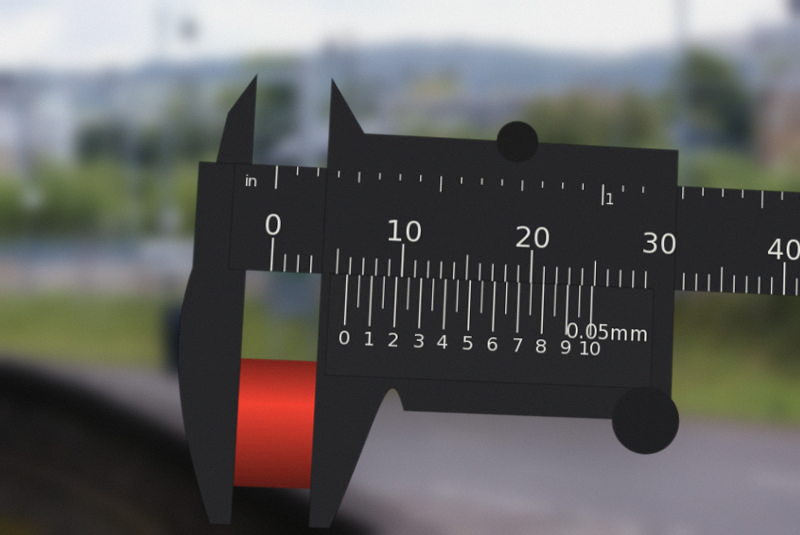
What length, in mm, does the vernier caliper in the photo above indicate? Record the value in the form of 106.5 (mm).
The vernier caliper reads 5.8 (mm)
